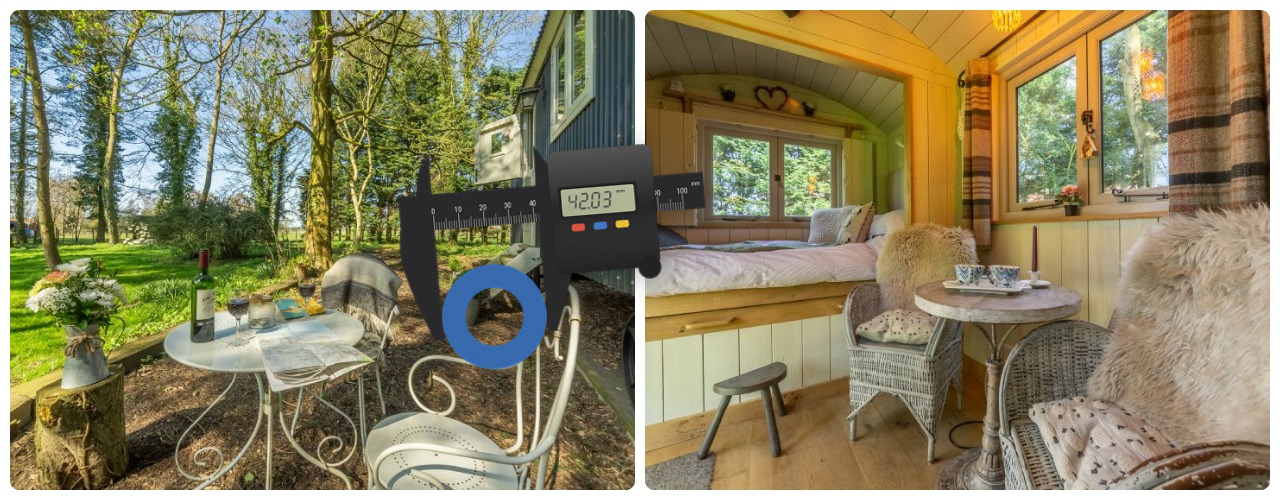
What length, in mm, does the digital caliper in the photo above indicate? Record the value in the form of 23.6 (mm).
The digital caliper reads 42.03 (mm)
